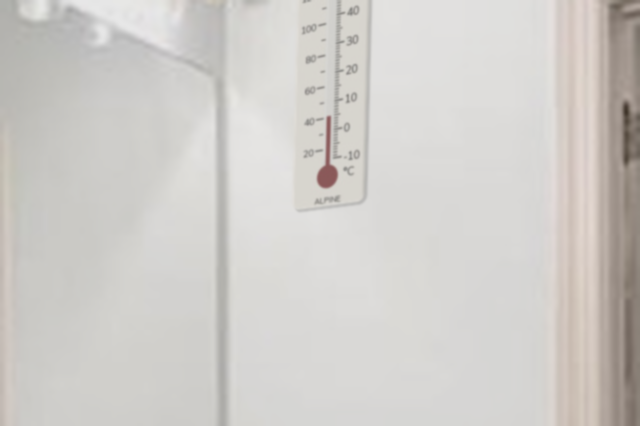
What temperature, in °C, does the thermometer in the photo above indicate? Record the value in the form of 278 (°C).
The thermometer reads 5 (°C)
